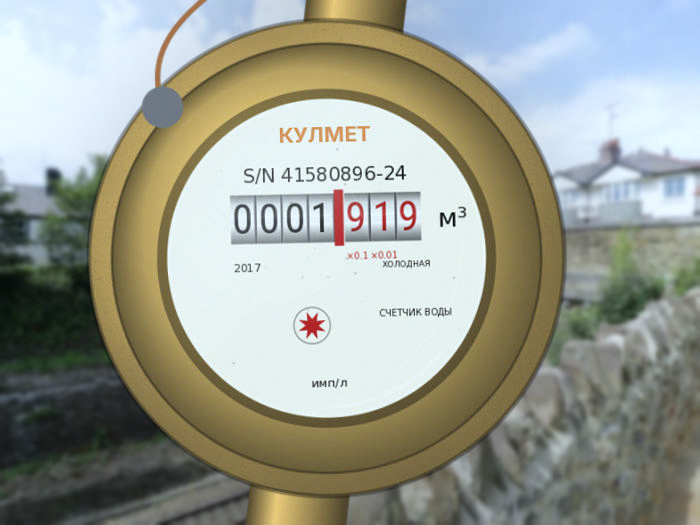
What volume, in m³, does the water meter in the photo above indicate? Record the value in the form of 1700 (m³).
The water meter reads 1.919 (m³)
